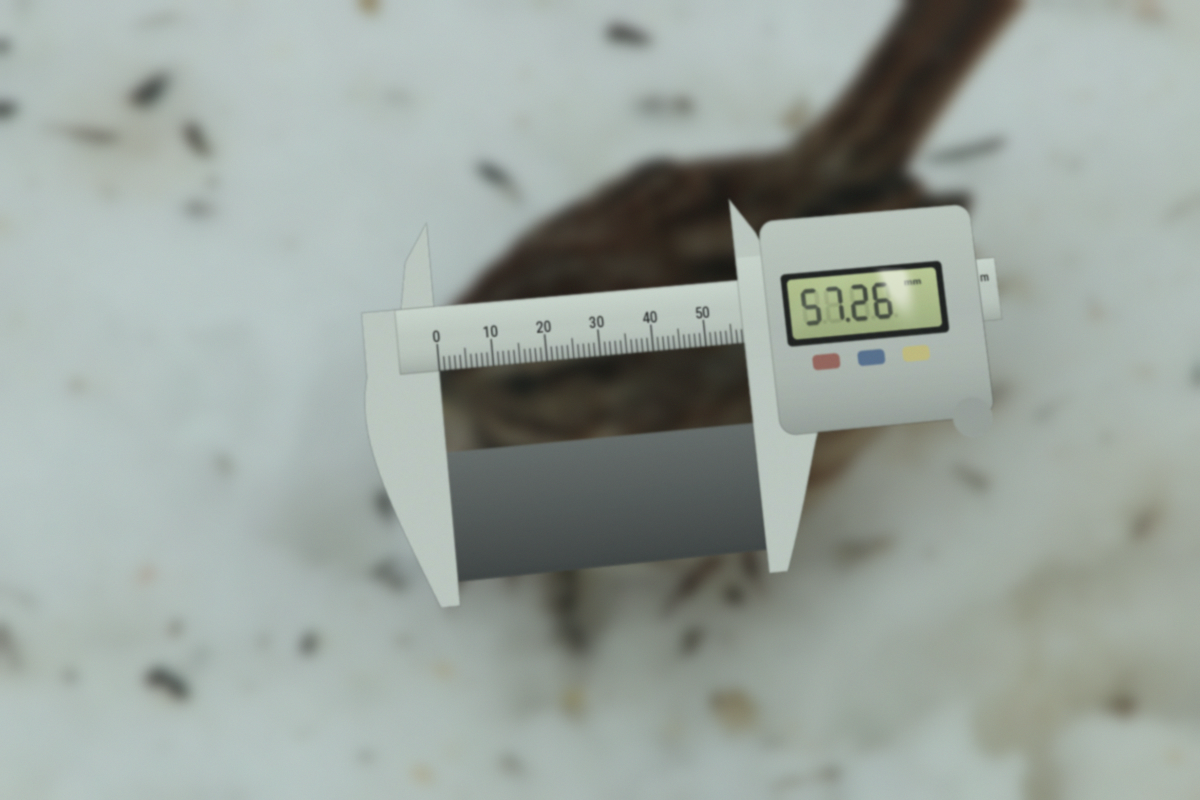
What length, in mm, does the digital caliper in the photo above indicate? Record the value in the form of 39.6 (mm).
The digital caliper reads 57.26 (mm)
